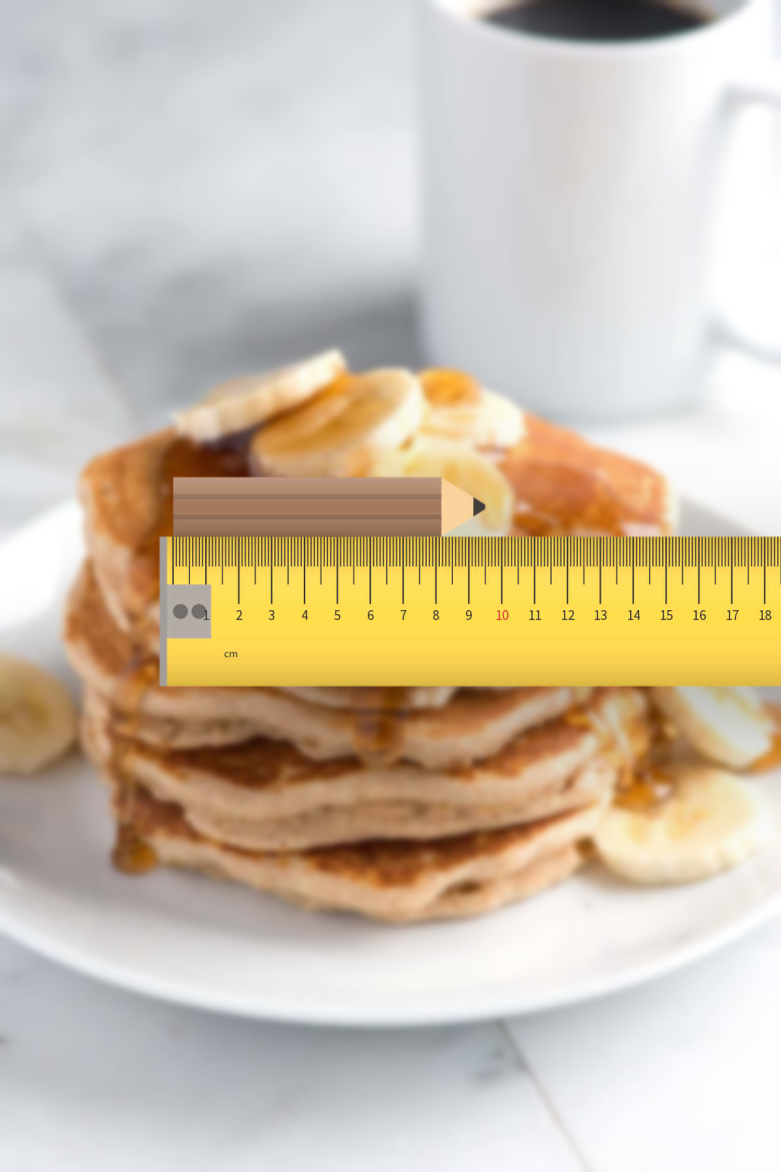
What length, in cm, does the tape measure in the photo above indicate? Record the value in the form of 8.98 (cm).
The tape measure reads 9.5 (cm)
